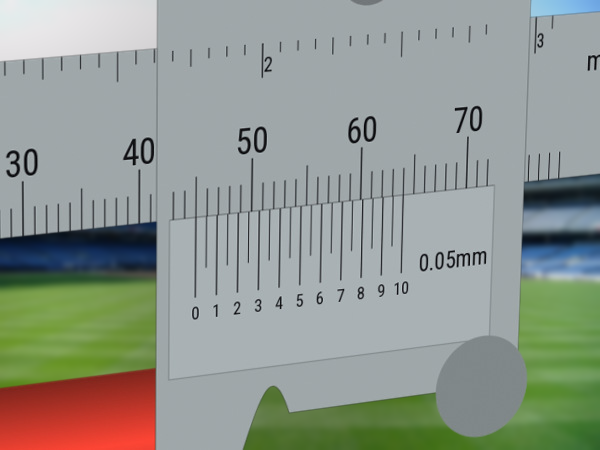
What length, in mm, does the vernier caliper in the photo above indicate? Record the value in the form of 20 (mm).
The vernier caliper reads 45.0 (mm)
